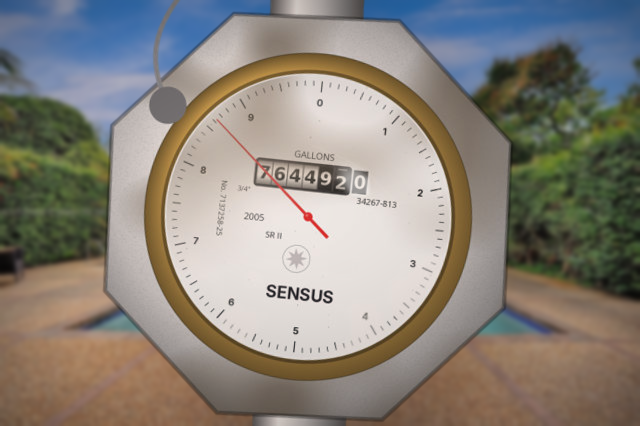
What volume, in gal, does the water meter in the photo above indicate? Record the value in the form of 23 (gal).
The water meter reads 7644918.6 (gal)
